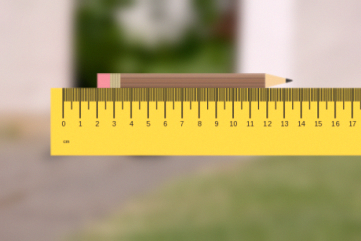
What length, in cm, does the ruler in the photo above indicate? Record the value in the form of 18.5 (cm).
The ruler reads 11.5 (cm)
